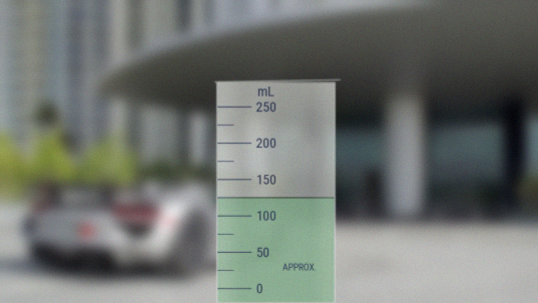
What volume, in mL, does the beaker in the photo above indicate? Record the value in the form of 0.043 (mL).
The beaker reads 125 (mL)
